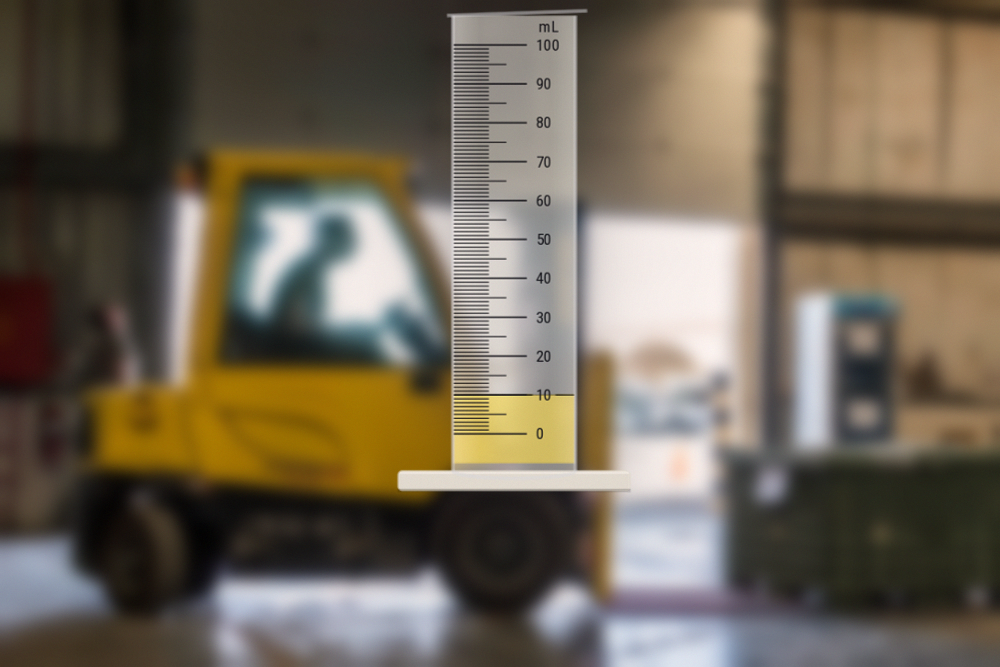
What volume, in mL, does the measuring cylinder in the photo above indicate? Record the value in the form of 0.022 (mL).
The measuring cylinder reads 10 (mL)
